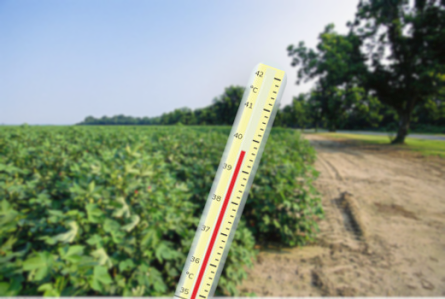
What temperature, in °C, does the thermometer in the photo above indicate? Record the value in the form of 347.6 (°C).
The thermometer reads 39.6 (°C)
